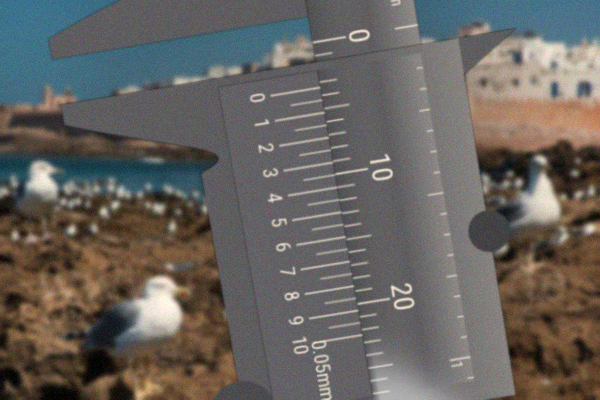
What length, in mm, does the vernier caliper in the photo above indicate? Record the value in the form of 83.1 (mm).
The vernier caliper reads 3.4 (mm)
